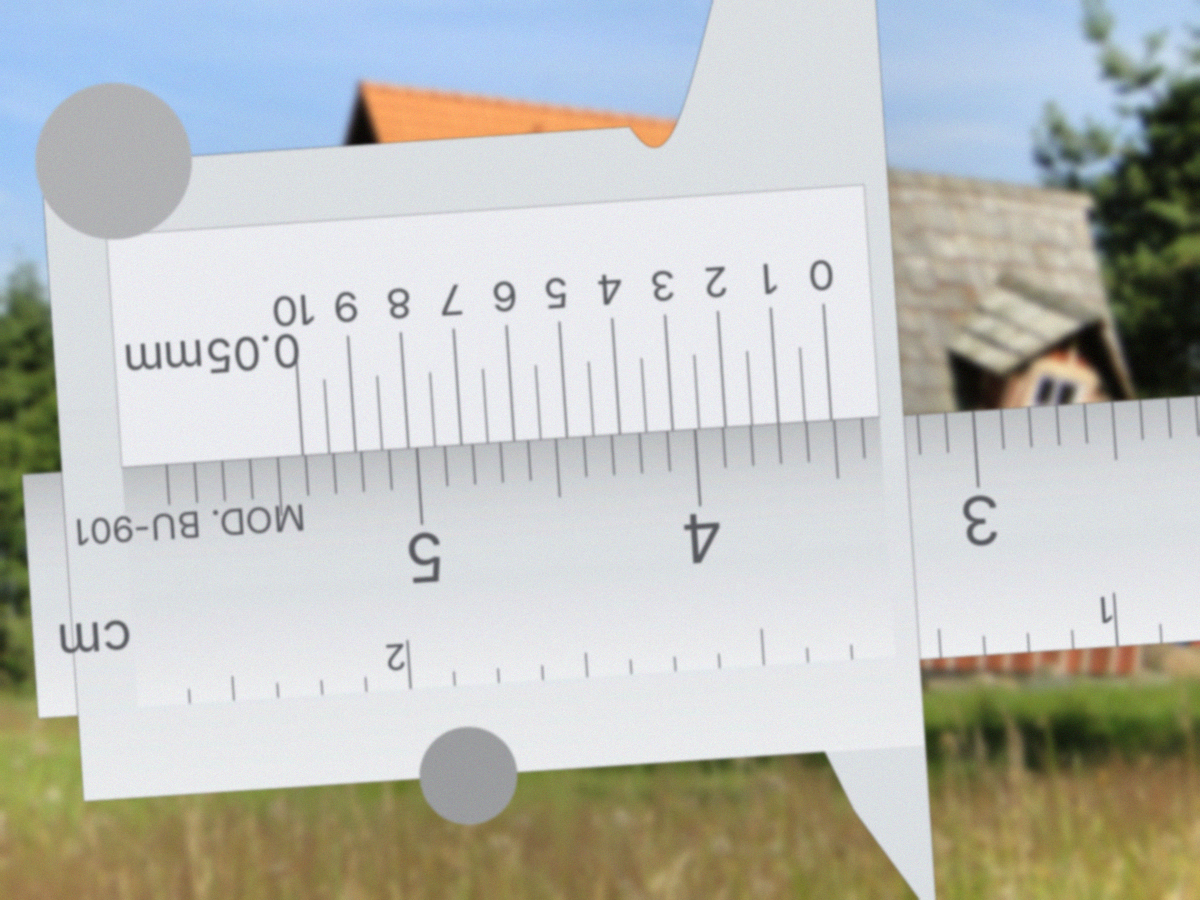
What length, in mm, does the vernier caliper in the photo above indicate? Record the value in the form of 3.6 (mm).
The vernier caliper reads 35.1 (mm)
